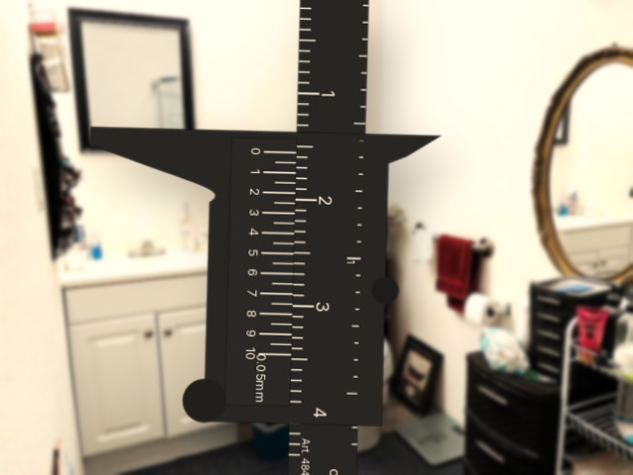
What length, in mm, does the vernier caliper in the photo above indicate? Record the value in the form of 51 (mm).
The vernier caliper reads 15.6 (mm)
